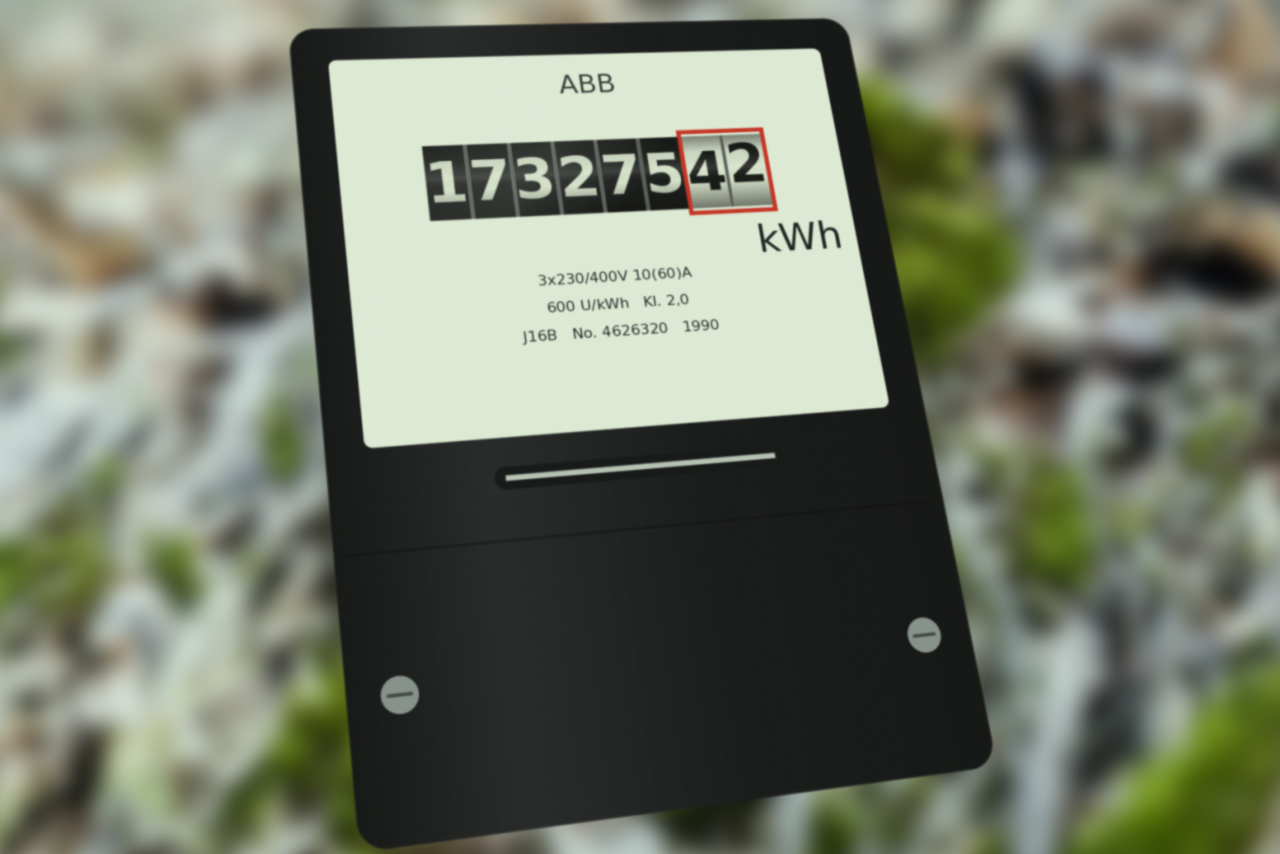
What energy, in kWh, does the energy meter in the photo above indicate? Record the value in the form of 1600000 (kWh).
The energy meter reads 173275.42 (kWh)
